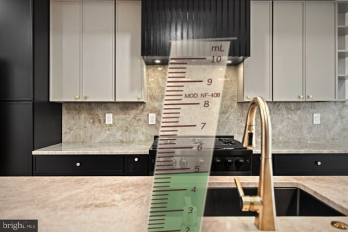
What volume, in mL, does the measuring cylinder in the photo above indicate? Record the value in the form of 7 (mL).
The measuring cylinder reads 4.8 (mL)
